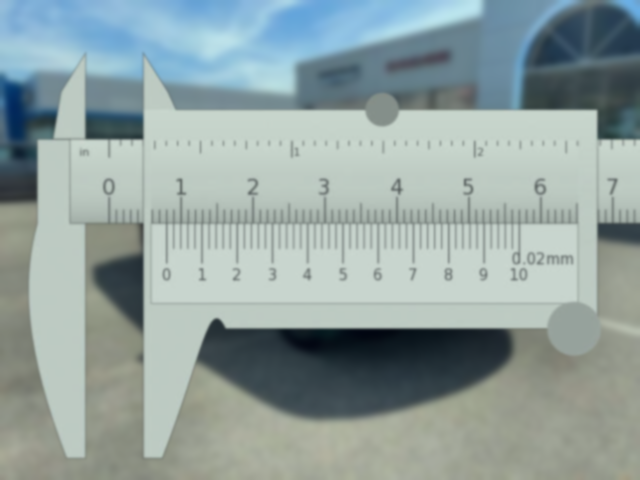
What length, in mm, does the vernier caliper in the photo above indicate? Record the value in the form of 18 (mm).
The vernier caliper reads 8.0 (mm)
